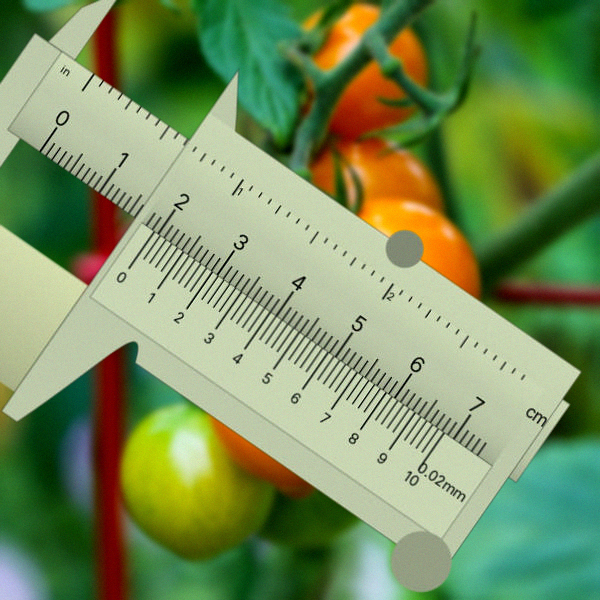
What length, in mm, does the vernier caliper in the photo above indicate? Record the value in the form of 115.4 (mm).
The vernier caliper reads 19.4 (mm)
